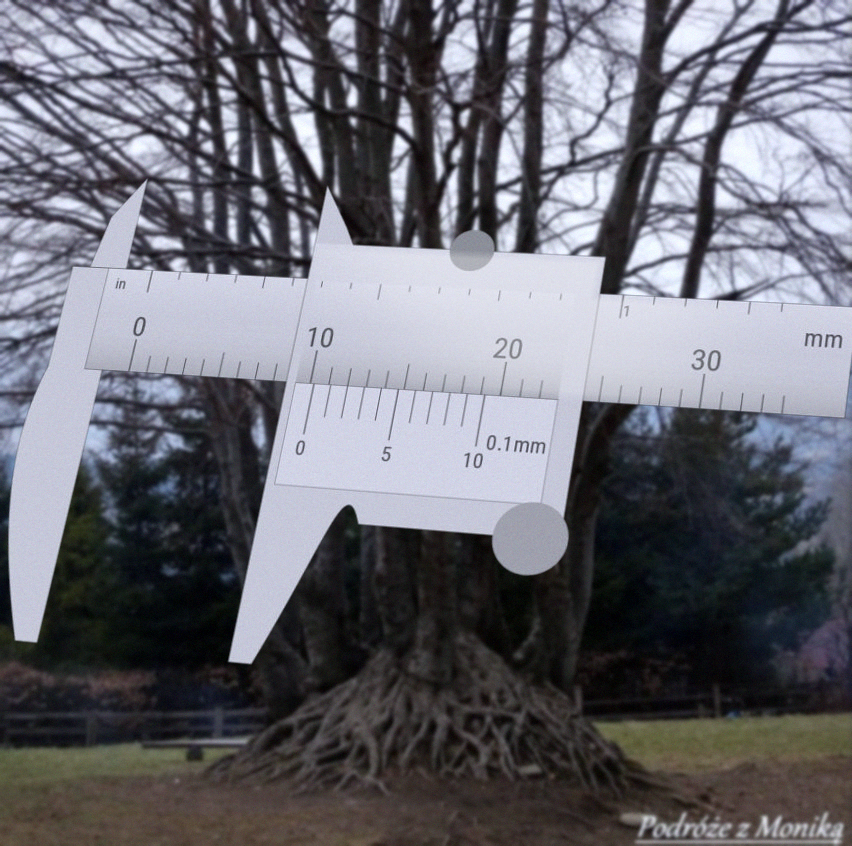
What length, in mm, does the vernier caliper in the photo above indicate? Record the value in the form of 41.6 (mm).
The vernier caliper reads 10.2 (mm)
